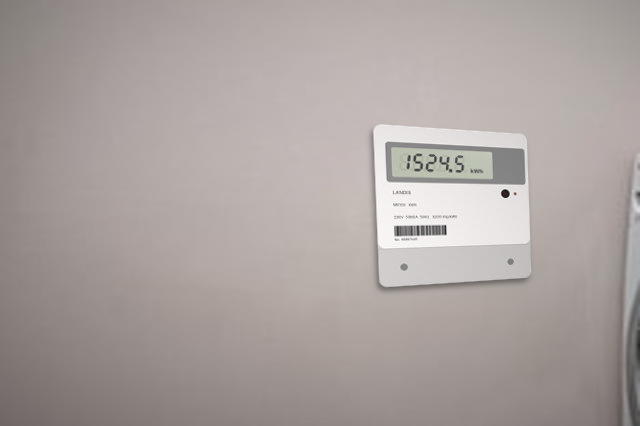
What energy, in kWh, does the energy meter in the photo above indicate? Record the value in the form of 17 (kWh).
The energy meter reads 1524.5 (kWh)
